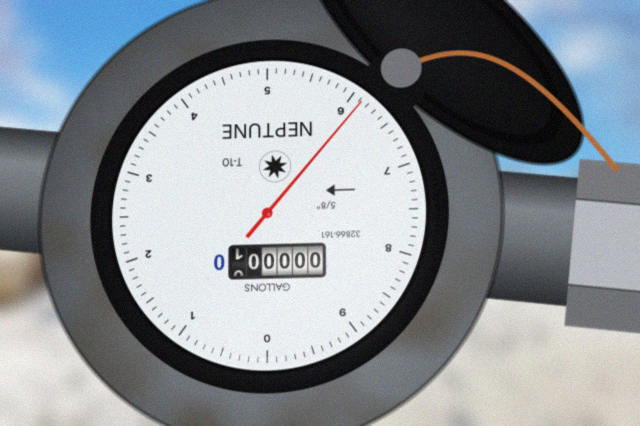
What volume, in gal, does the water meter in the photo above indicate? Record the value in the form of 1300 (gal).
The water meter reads 6.1 (gal)
